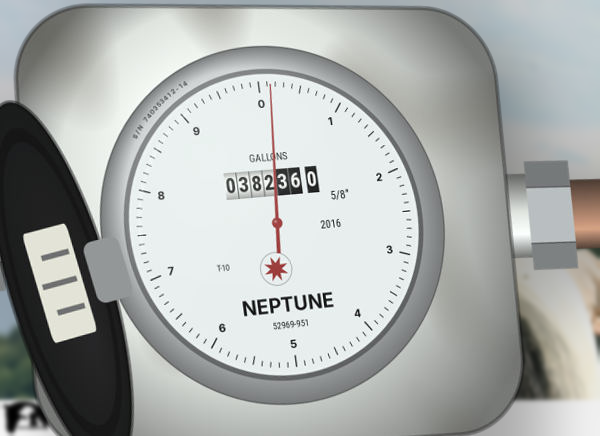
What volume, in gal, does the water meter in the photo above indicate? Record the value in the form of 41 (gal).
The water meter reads 382360.1 (gal)
